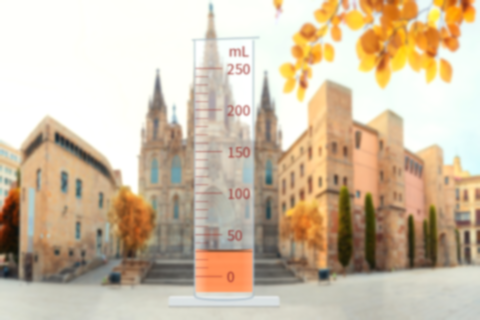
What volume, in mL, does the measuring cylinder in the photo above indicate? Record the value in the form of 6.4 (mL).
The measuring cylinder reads 30 (mL)
